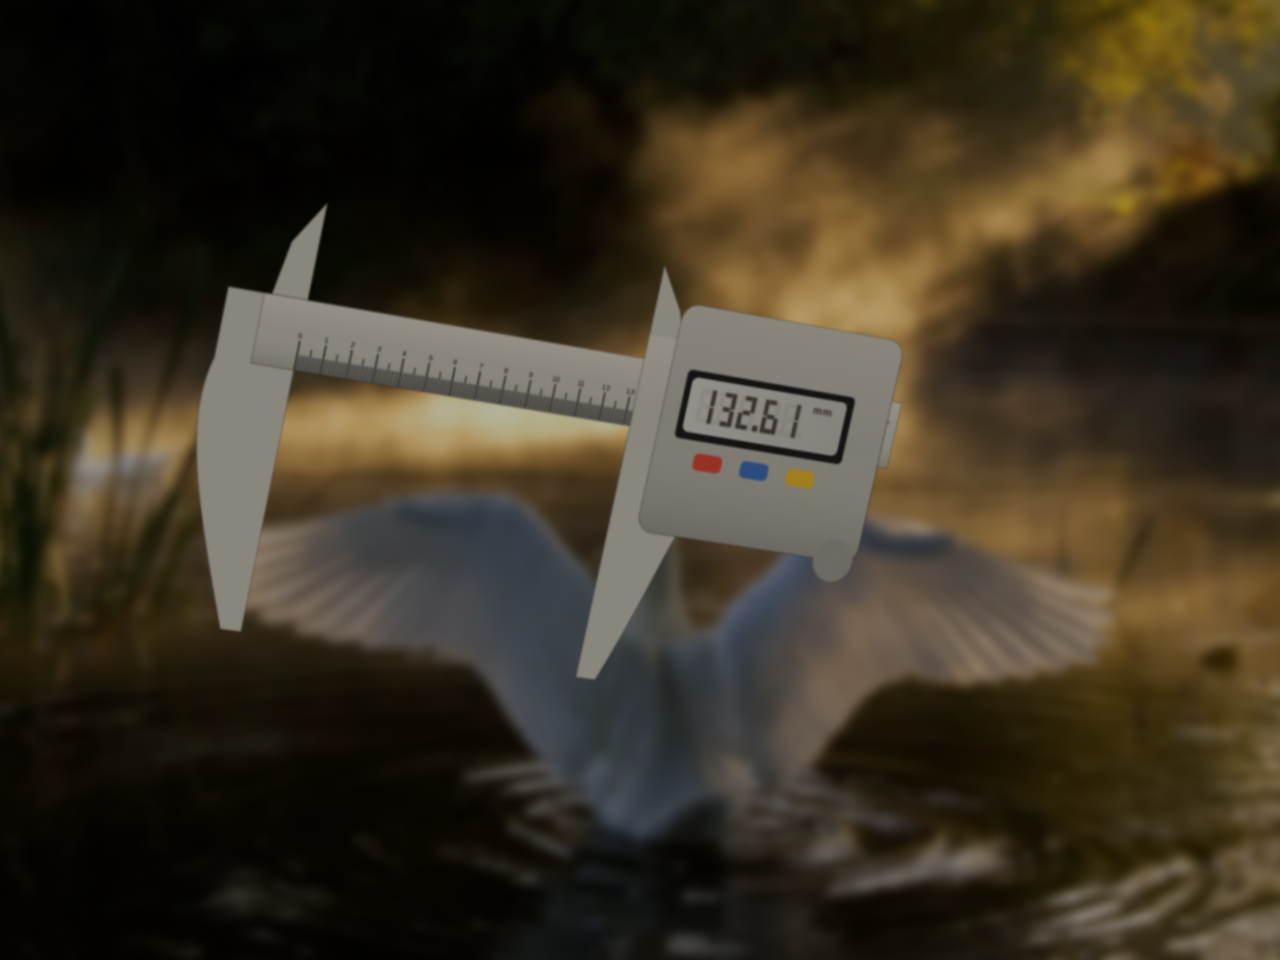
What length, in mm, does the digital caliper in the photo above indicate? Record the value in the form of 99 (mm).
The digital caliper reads 132.61 (mm)
